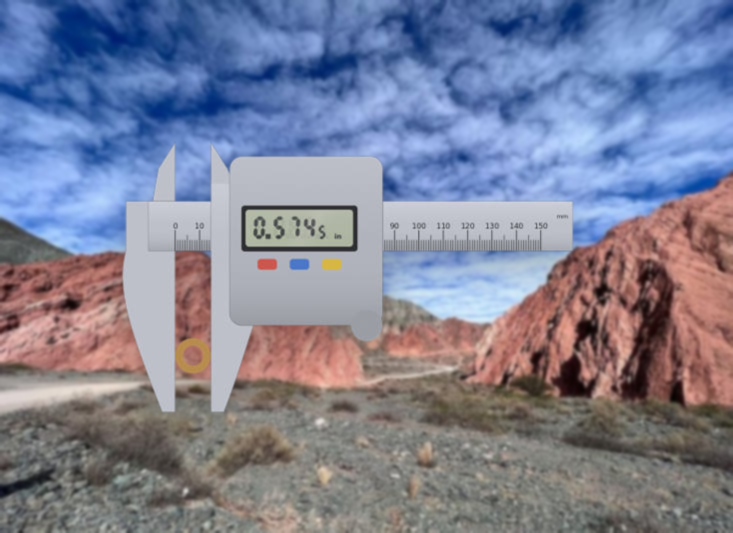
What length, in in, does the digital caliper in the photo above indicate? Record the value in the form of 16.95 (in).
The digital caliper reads 0.5745 (in)
